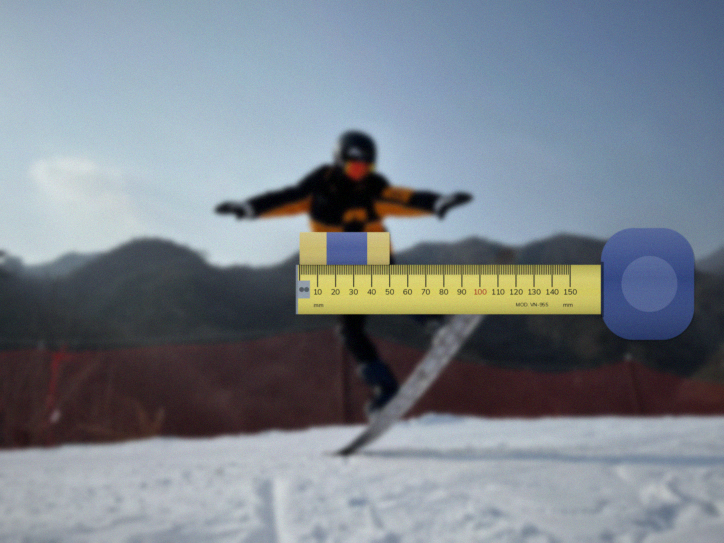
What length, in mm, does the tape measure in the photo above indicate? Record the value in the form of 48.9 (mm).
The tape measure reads 50 (mm)
